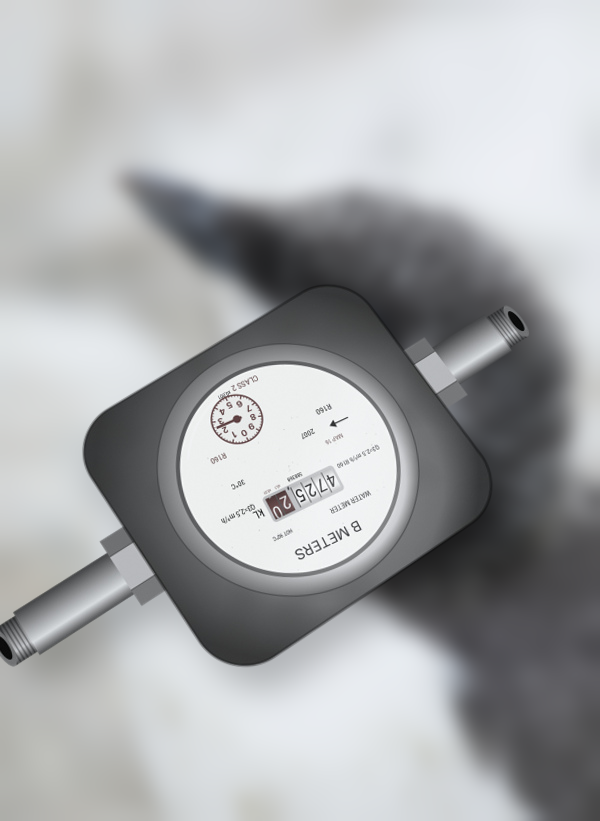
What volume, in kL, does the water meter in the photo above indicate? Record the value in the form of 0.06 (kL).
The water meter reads 4725.202 (kL)
